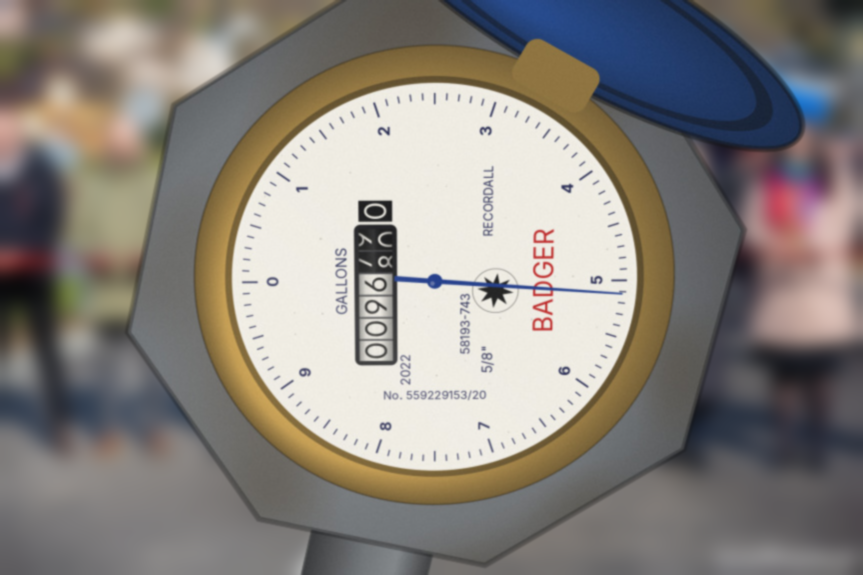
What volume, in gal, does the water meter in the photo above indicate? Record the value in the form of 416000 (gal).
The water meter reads 96795.1 (gal)
